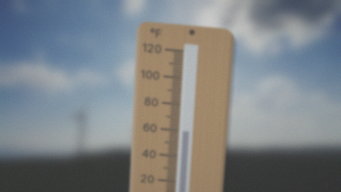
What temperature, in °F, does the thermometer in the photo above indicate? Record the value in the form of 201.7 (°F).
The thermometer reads 60 (°F)
